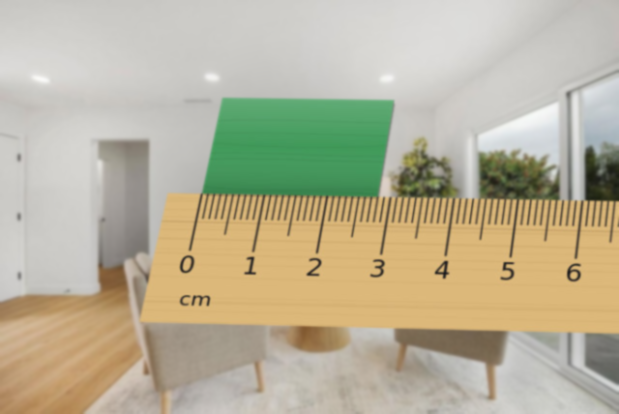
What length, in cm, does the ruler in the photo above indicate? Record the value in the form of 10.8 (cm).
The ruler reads 2.8 (cm)
